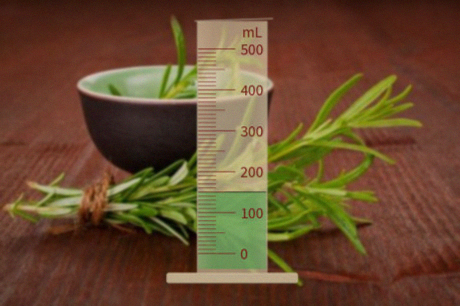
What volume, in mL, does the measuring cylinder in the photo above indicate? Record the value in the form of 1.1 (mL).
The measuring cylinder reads 150 (mL)
